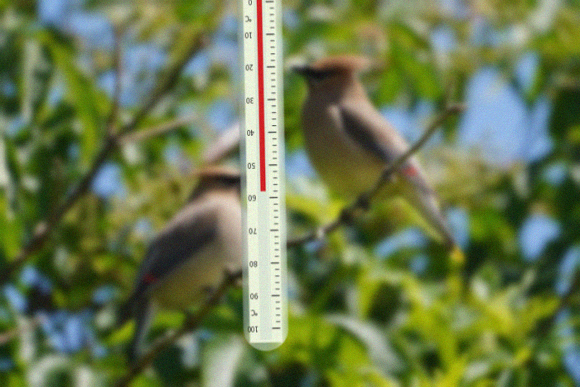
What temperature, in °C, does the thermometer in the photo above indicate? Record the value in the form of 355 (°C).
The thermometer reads 58 (°C)
